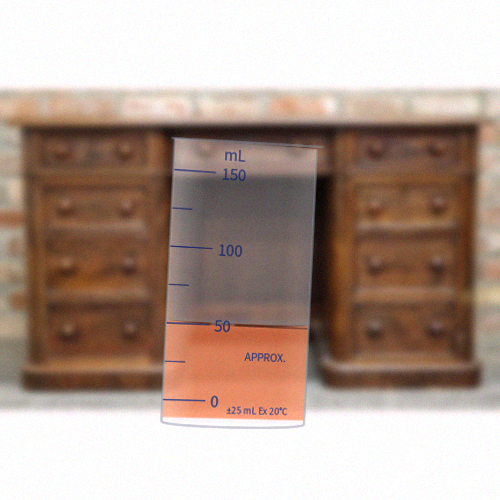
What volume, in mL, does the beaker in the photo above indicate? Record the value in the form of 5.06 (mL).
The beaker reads 50 (mL)
